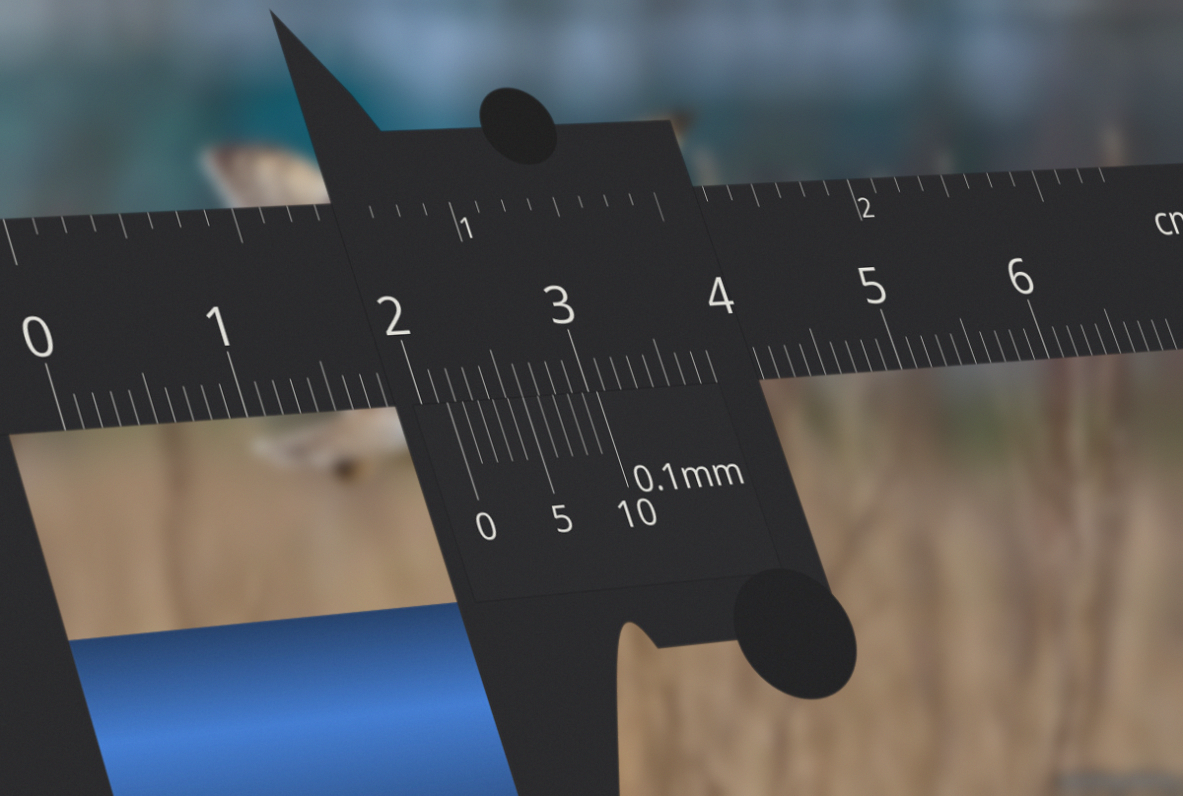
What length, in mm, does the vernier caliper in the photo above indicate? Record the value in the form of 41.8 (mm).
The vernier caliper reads 21.5 (mm)
